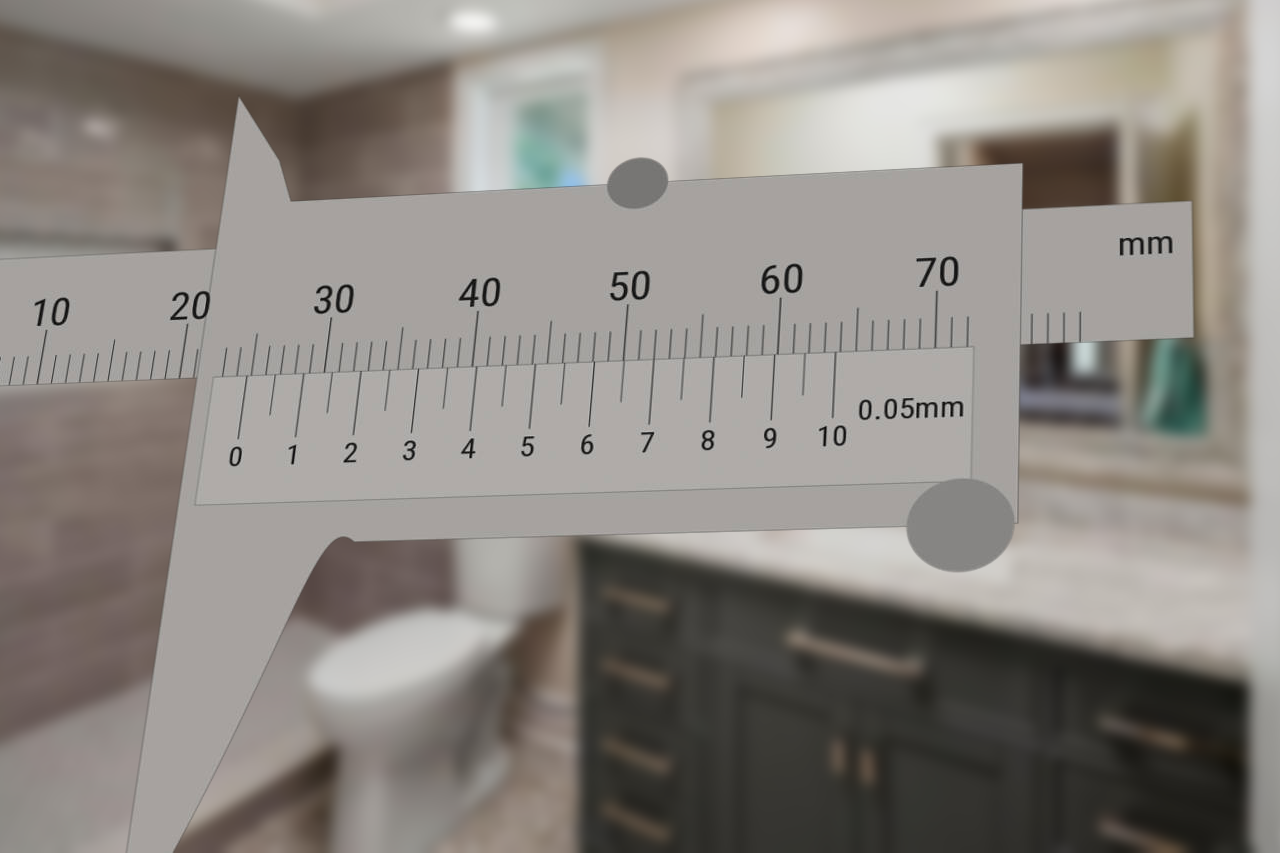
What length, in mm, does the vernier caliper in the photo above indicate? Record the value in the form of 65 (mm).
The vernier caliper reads 24.7 (mm)
